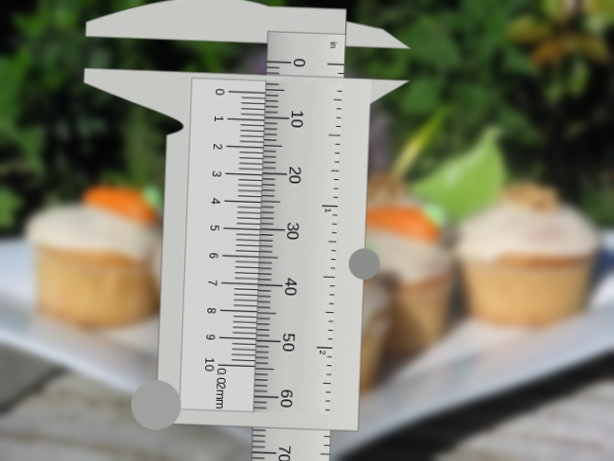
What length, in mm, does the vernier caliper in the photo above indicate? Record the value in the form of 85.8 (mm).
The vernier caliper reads 5.6 (mm)
